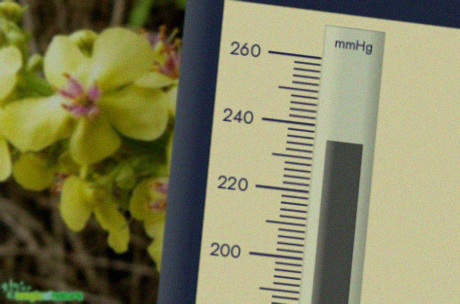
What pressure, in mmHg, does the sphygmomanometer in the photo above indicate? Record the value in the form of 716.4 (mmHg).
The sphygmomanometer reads 236 (mmHg)
